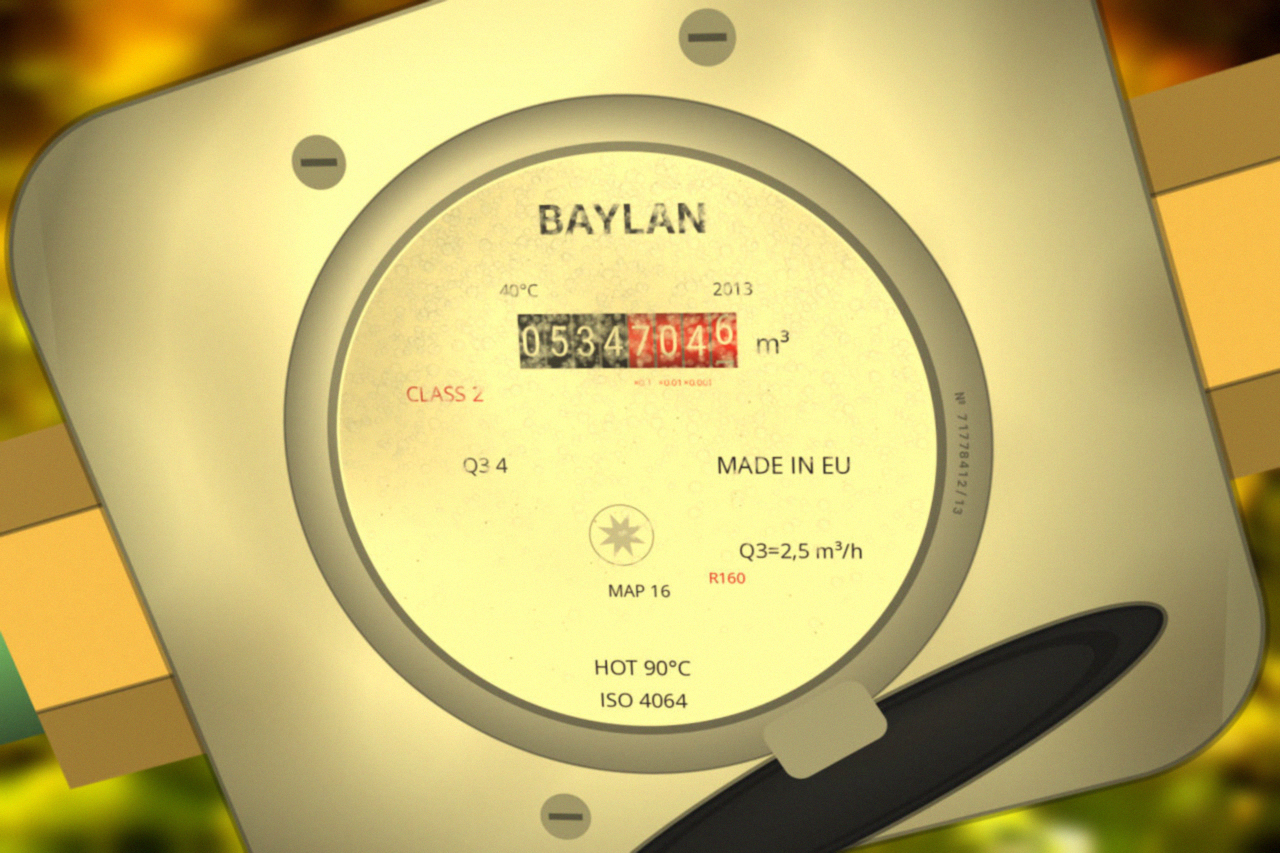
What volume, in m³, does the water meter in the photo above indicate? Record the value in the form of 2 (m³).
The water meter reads 534.7046 (m³)
